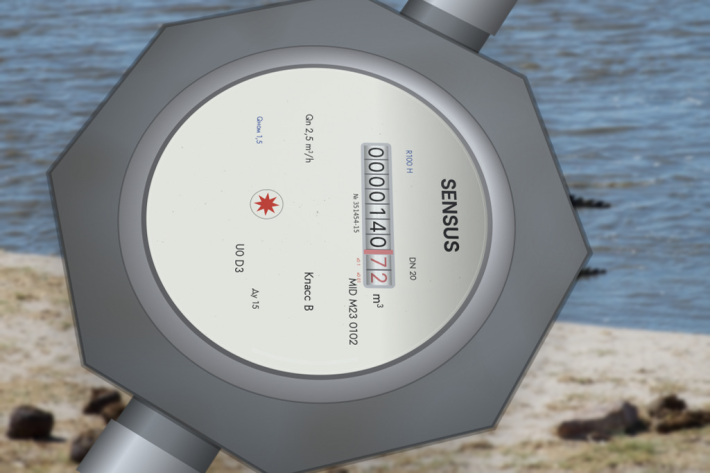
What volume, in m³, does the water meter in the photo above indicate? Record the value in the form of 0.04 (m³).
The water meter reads 140.72 (m³)
